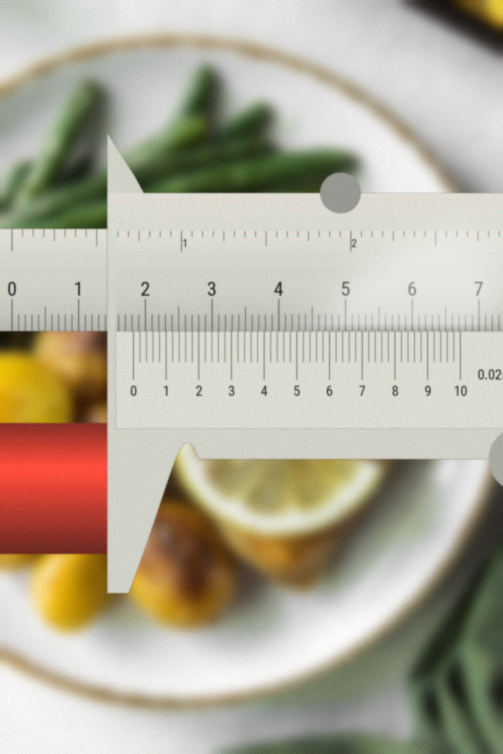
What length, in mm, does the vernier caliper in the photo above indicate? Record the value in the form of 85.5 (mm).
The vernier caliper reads 18.2 (mm)
